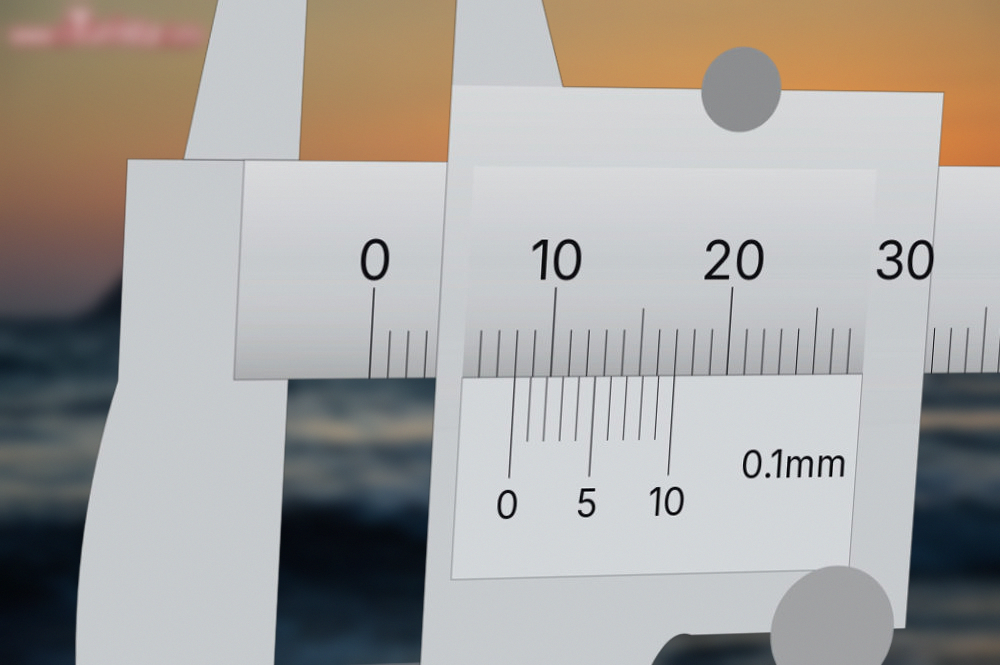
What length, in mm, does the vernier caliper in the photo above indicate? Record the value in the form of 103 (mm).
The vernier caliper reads 8.0 (mm)
